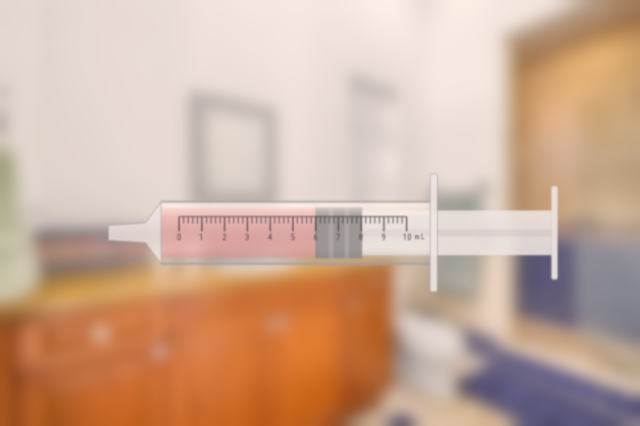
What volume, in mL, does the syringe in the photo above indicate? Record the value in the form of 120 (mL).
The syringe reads 6 (mL)
